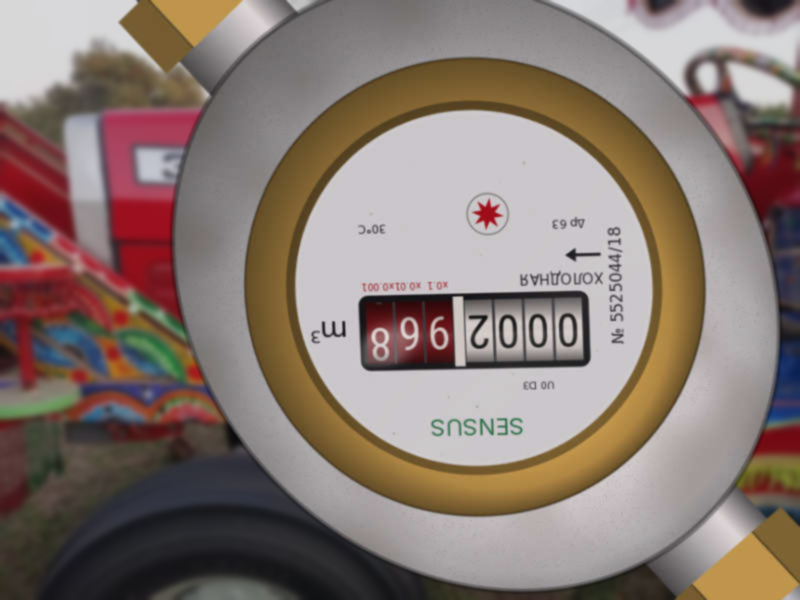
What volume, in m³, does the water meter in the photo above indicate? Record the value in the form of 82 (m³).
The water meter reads 2.968 (m³)
